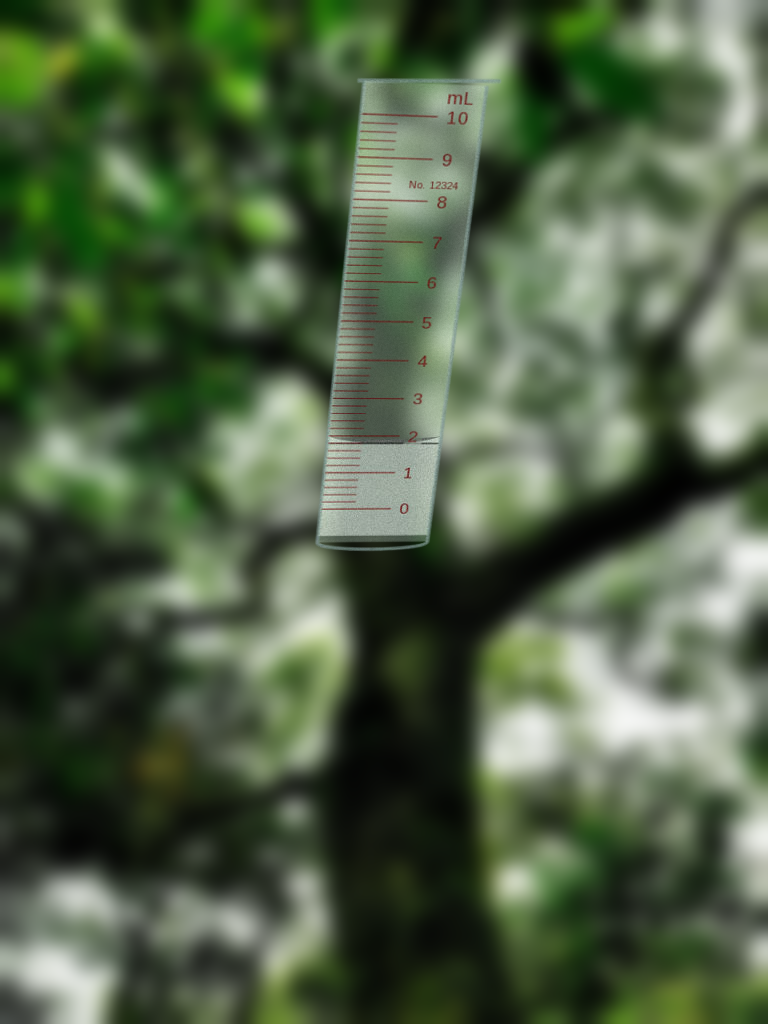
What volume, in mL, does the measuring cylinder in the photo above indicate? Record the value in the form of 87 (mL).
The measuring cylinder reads 1.8 (mL)
